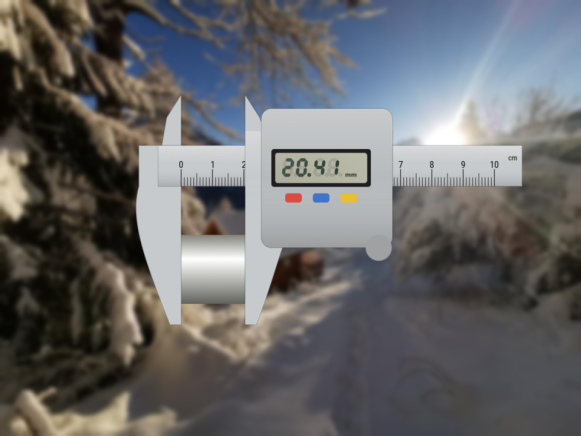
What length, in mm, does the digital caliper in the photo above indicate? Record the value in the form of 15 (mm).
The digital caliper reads 20.41 (mm)
